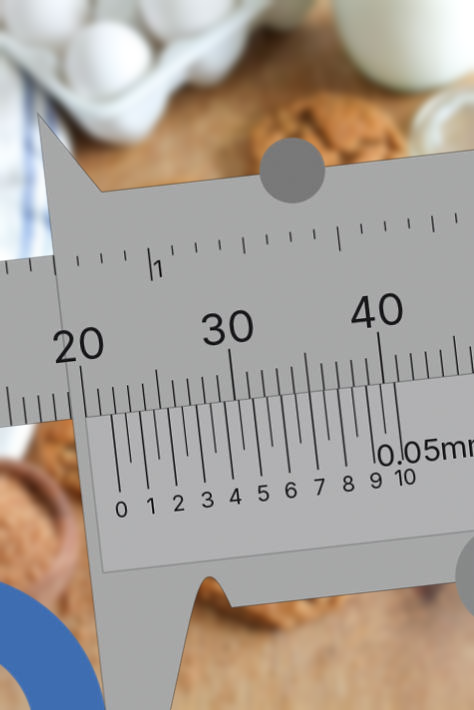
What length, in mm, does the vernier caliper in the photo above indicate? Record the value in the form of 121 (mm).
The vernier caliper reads 21.7 (mm)
